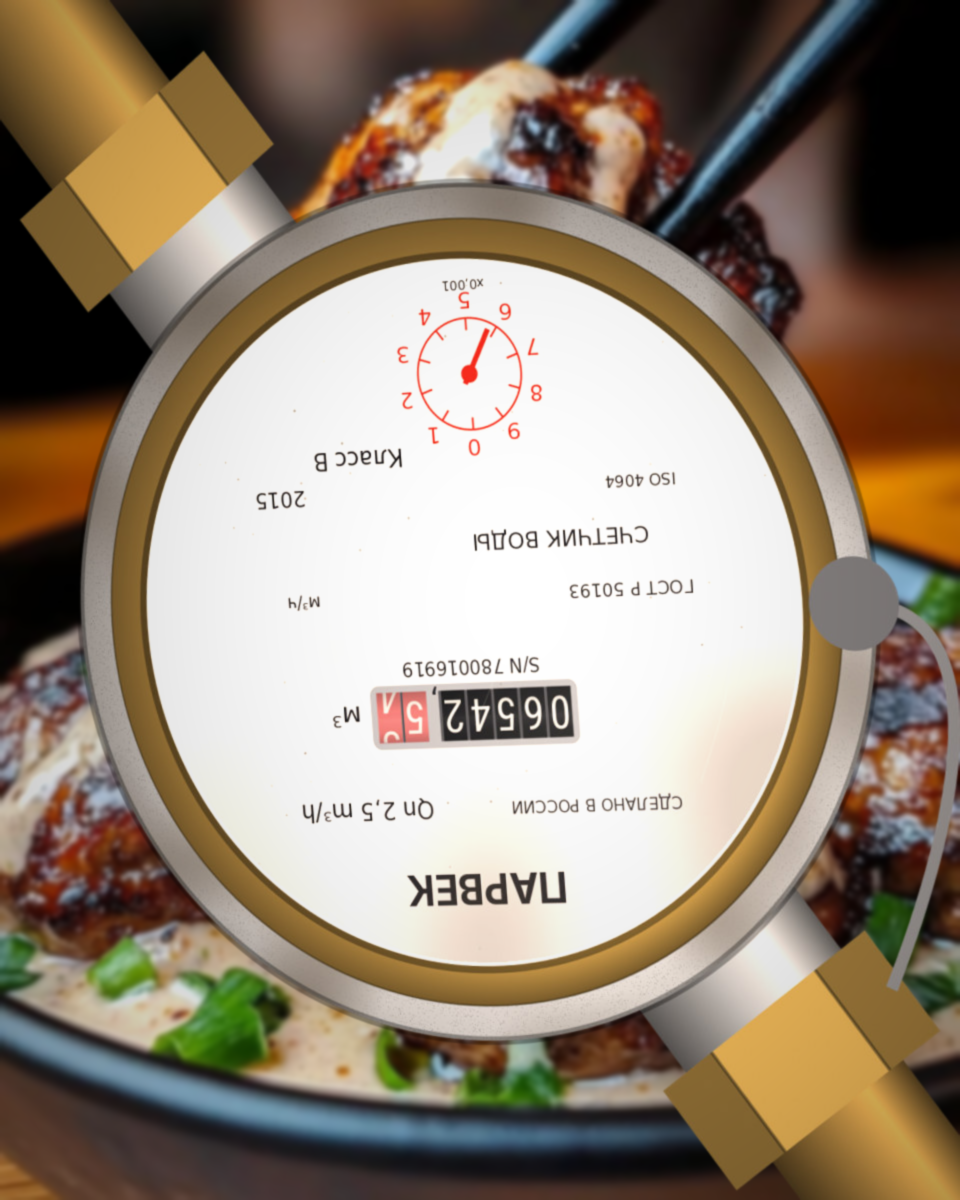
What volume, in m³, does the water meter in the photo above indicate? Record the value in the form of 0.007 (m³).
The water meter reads 6542.535 (m³)
